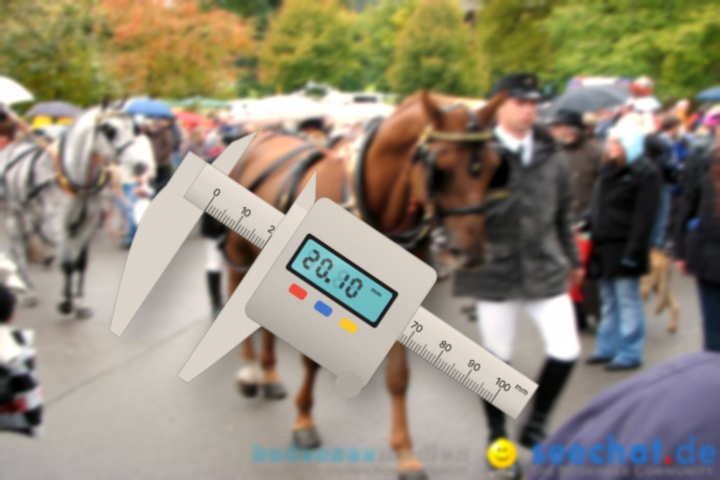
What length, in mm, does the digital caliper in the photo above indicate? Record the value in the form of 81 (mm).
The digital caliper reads 20.10 (mm)
